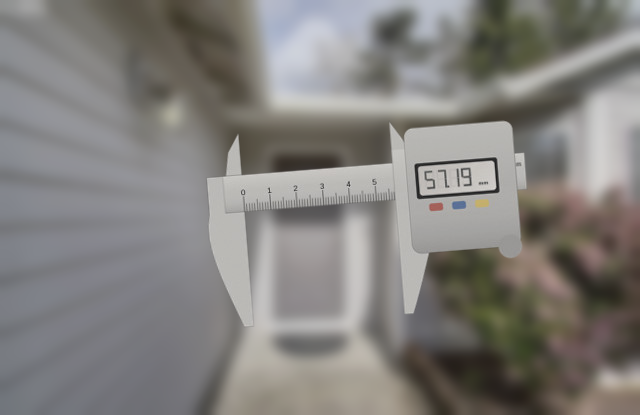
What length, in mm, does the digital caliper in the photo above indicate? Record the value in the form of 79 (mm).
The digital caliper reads 57.19 (mm)
